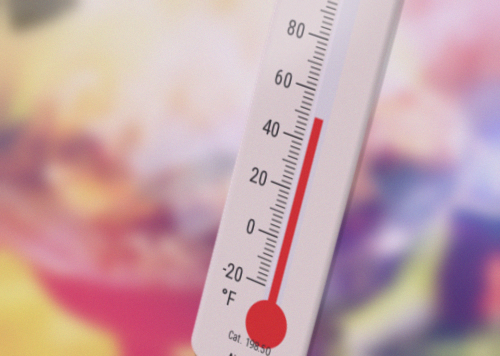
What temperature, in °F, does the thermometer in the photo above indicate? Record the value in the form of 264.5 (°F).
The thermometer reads 50 (°F)
